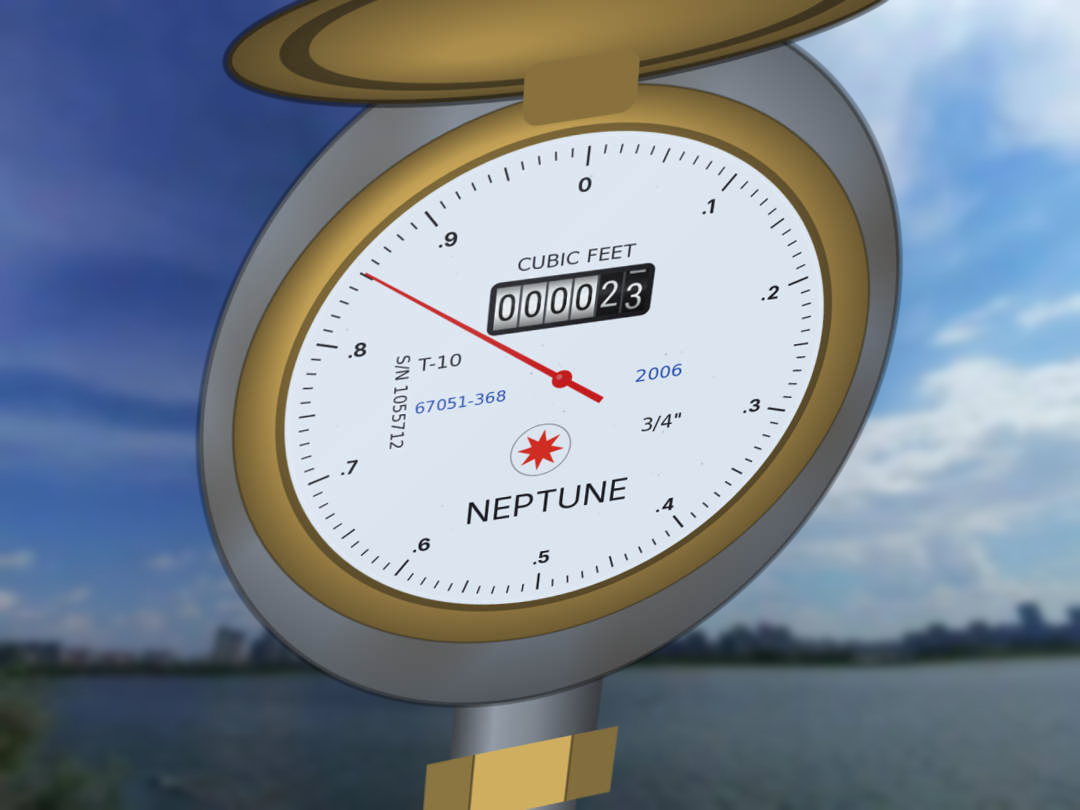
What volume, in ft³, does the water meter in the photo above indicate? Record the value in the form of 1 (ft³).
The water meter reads 22.85 (ft³)
